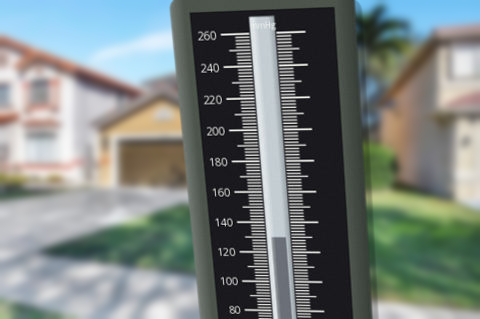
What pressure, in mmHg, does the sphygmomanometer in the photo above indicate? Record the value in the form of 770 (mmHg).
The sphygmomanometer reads 130 (mmHg)
